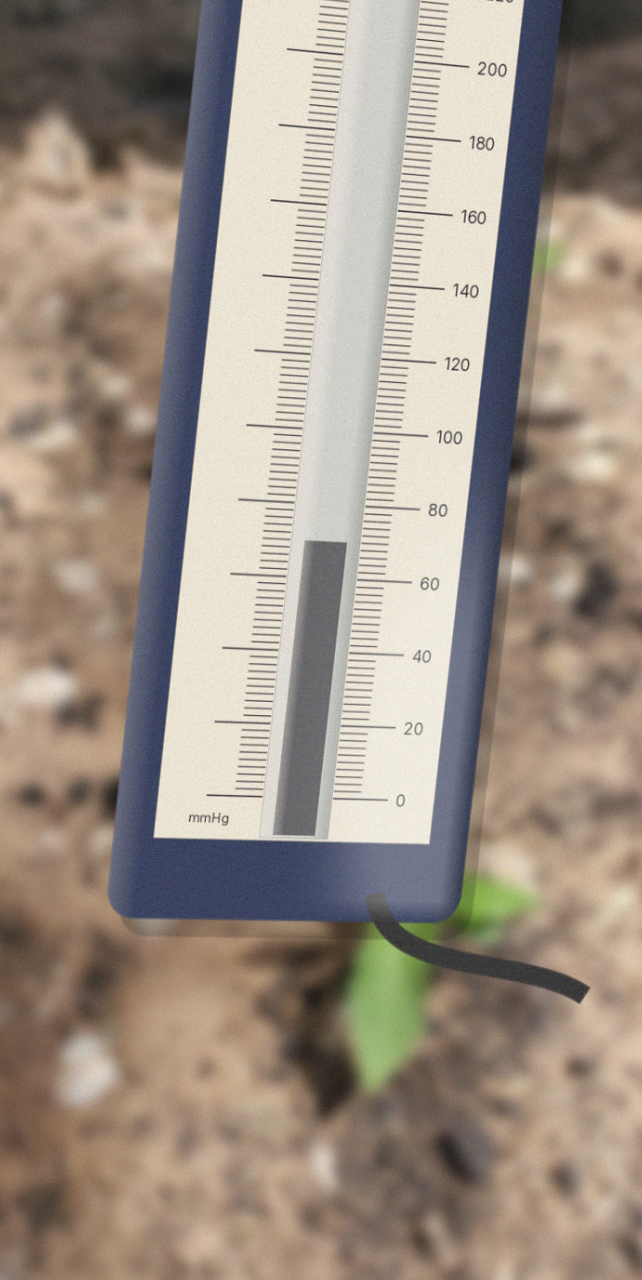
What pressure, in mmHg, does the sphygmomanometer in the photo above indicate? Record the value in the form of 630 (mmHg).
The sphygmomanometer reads 70 (mmHg)
